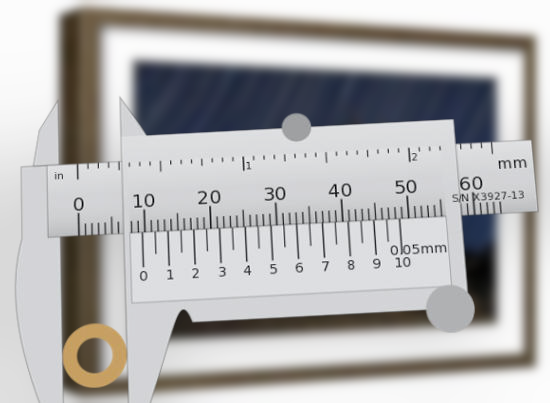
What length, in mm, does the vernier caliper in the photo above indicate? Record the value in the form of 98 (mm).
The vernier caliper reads 9.6 (mm)
